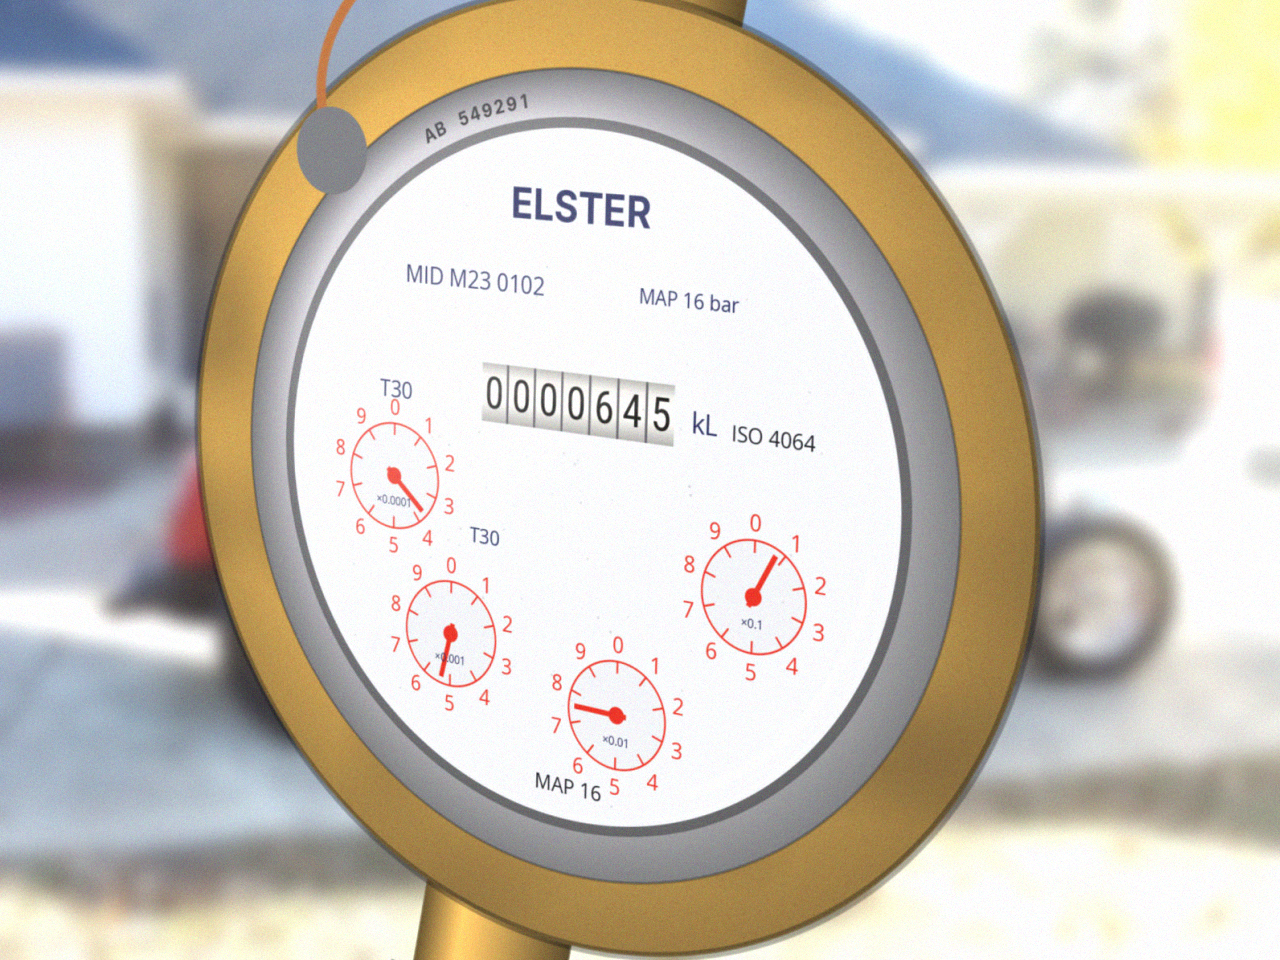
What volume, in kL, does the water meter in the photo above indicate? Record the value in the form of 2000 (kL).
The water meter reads 645.0753 (kL)
